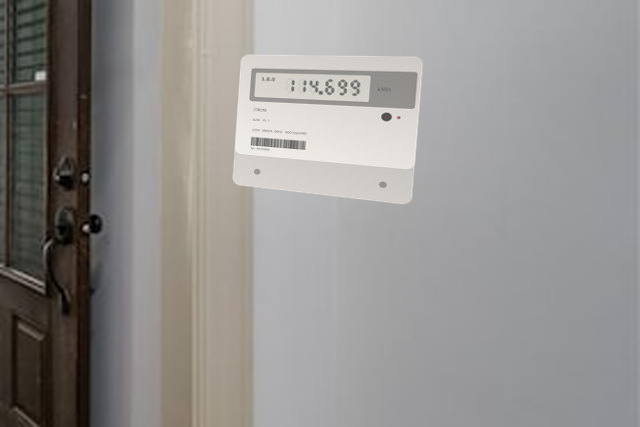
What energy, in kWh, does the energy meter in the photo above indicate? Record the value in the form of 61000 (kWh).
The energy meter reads 114.699 (kWh)
